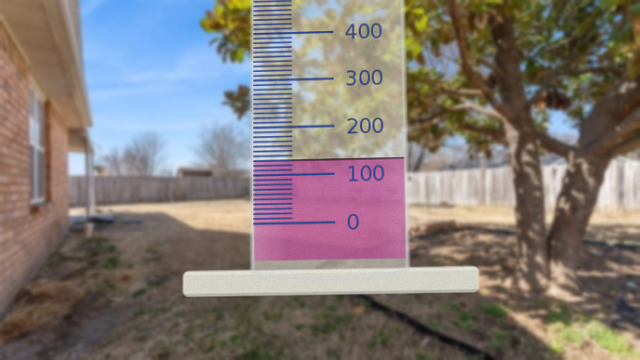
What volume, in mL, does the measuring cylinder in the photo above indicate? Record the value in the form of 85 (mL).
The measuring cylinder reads 130 (mL)
